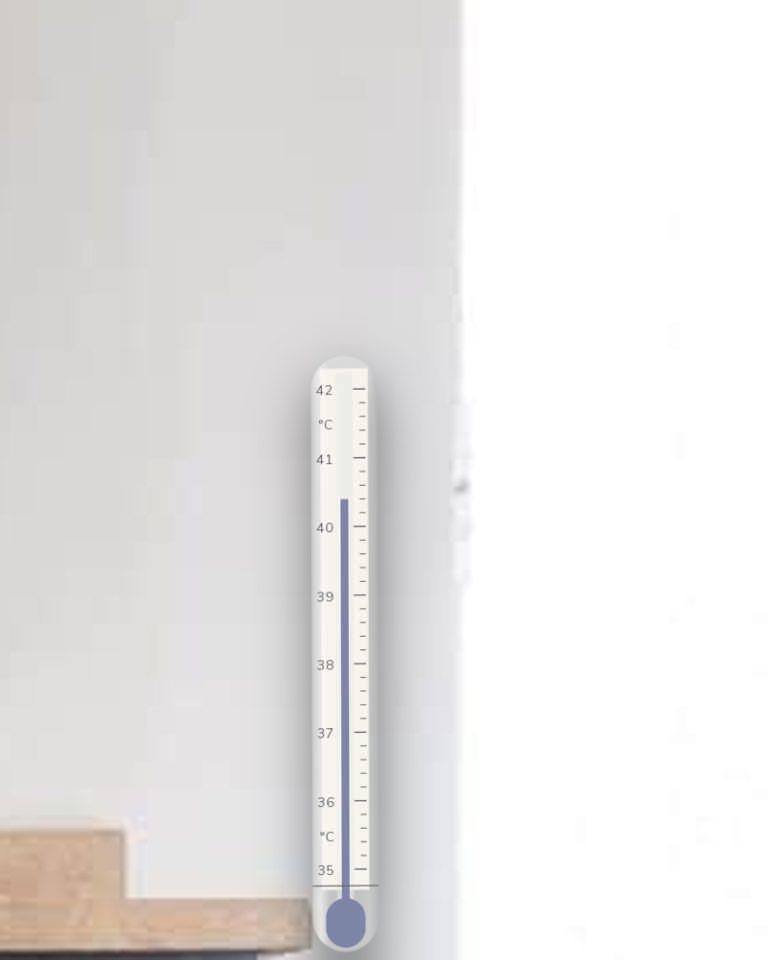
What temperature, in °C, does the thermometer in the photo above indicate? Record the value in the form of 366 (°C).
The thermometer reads 40.4 (°C)
